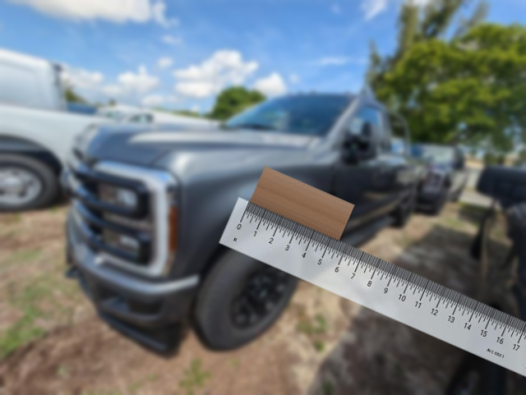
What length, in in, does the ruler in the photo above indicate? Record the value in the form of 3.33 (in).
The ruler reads 5.5 (in)
